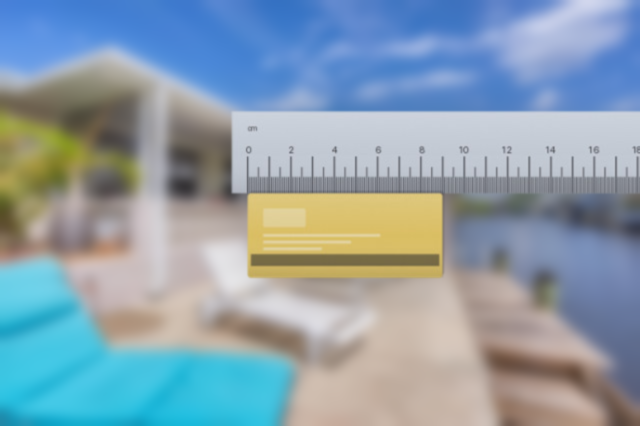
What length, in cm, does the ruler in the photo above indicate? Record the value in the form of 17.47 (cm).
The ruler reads 9 (cm)
